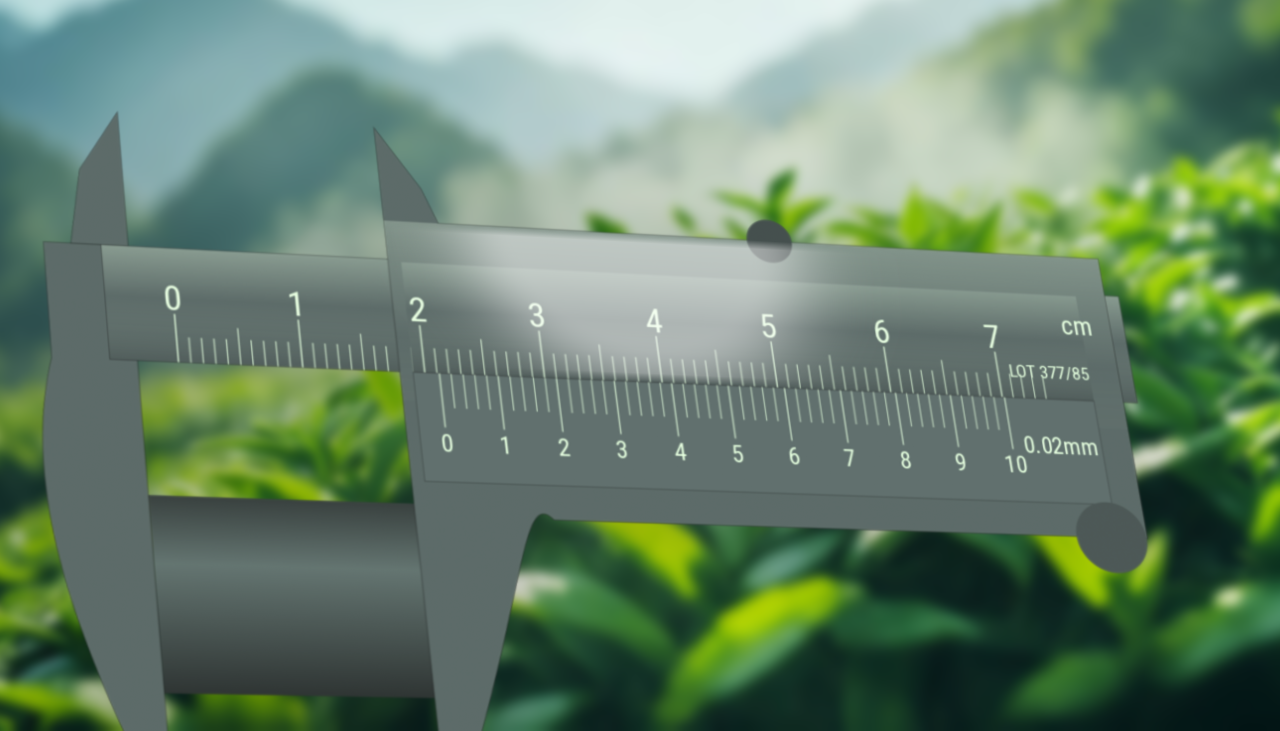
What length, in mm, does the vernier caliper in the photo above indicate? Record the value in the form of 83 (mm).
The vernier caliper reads 21.2 (mm)
